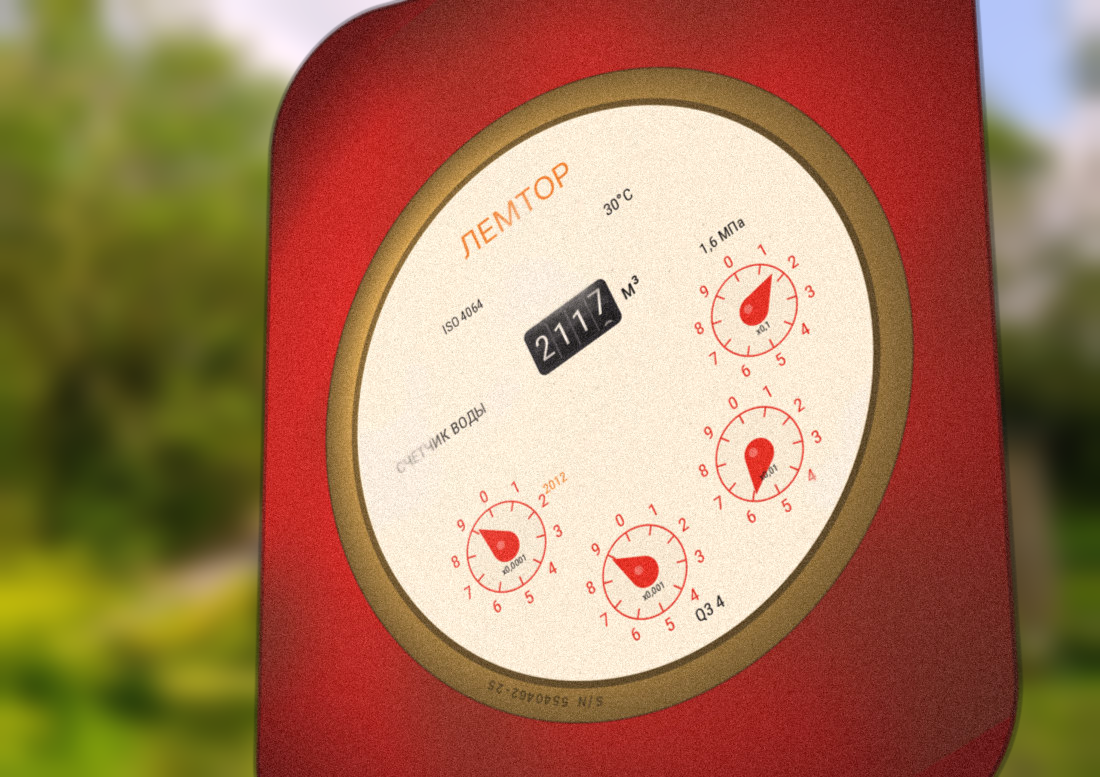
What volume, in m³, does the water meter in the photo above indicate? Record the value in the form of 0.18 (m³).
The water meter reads 2117.1589 (m³)
